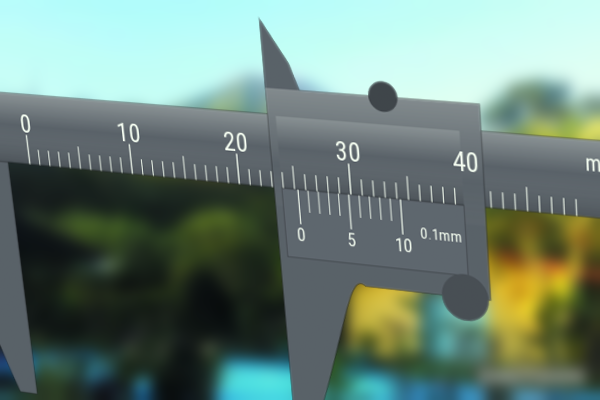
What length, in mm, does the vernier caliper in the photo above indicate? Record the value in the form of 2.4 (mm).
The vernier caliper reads 25.3 (mm)
